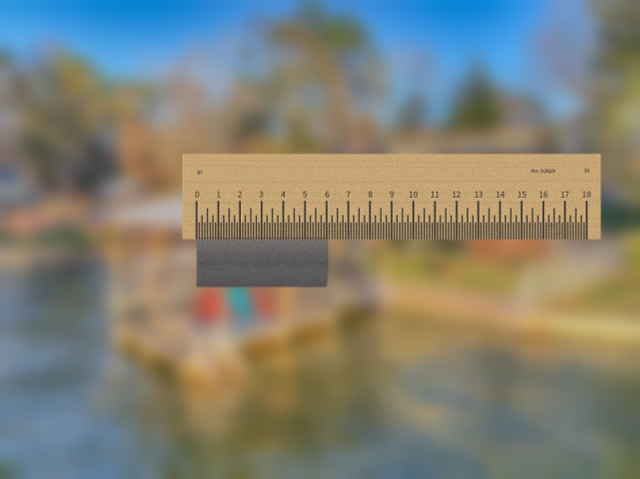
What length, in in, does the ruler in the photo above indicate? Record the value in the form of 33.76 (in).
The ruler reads 6 (in)
